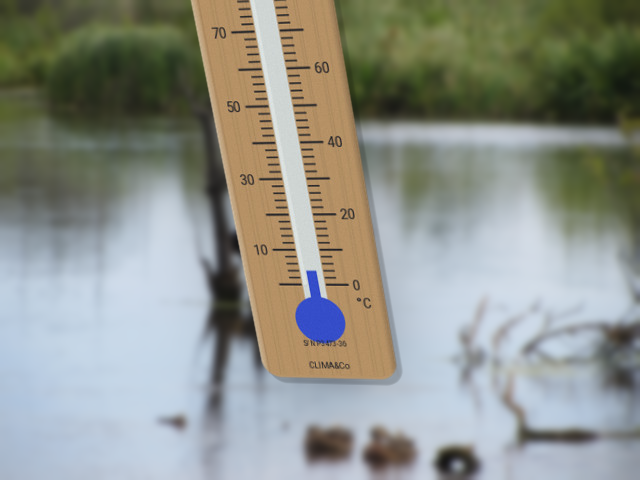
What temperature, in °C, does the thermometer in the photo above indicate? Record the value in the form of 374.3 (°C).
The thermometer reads 4 (°C)
